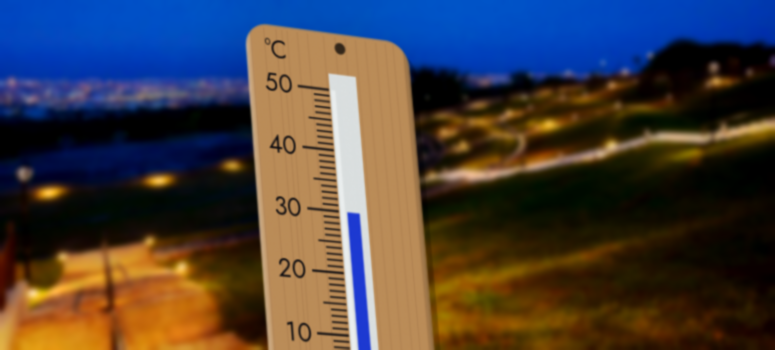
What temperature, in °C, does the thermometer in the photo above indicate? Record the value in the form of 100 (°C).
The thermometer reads 30 (°C)
